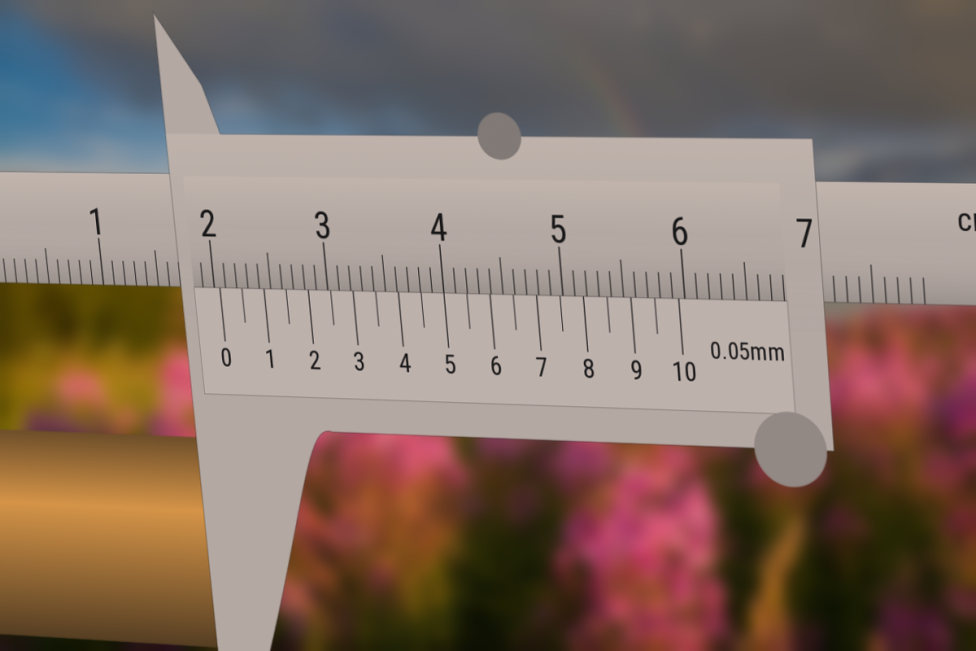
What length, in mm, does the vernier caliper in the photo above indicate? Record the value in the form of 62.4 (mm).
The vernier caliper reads 20.5 (mm)
